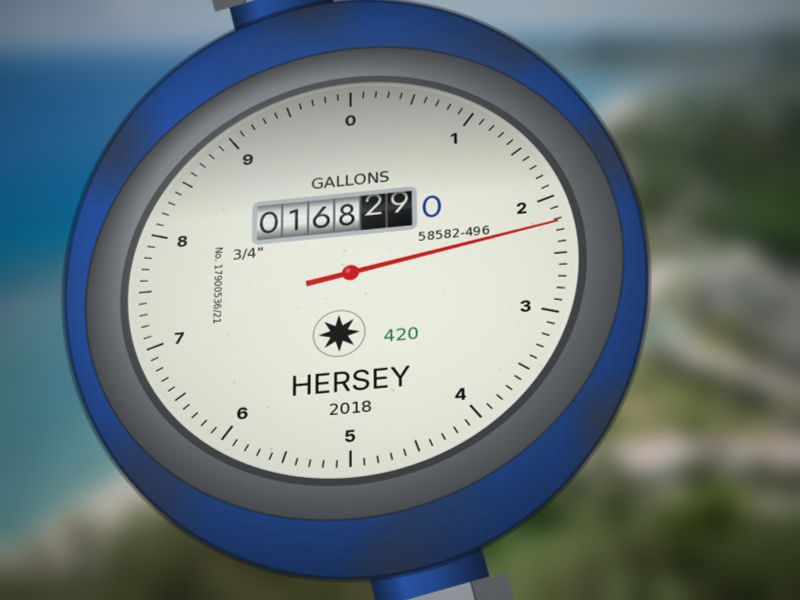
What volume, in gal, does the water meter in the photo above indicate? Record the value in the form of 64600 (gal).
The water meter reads 168292.2 (gal)
